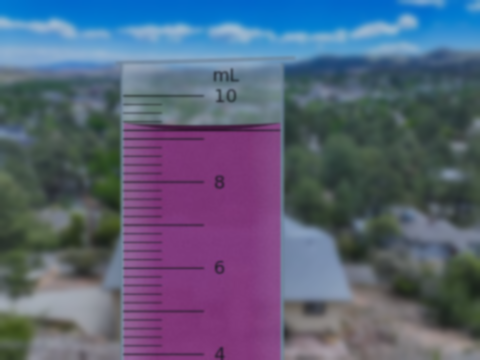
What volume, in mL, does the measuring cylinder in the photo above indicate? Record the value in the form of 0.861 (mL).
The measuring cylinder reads 9.2 (mL)
